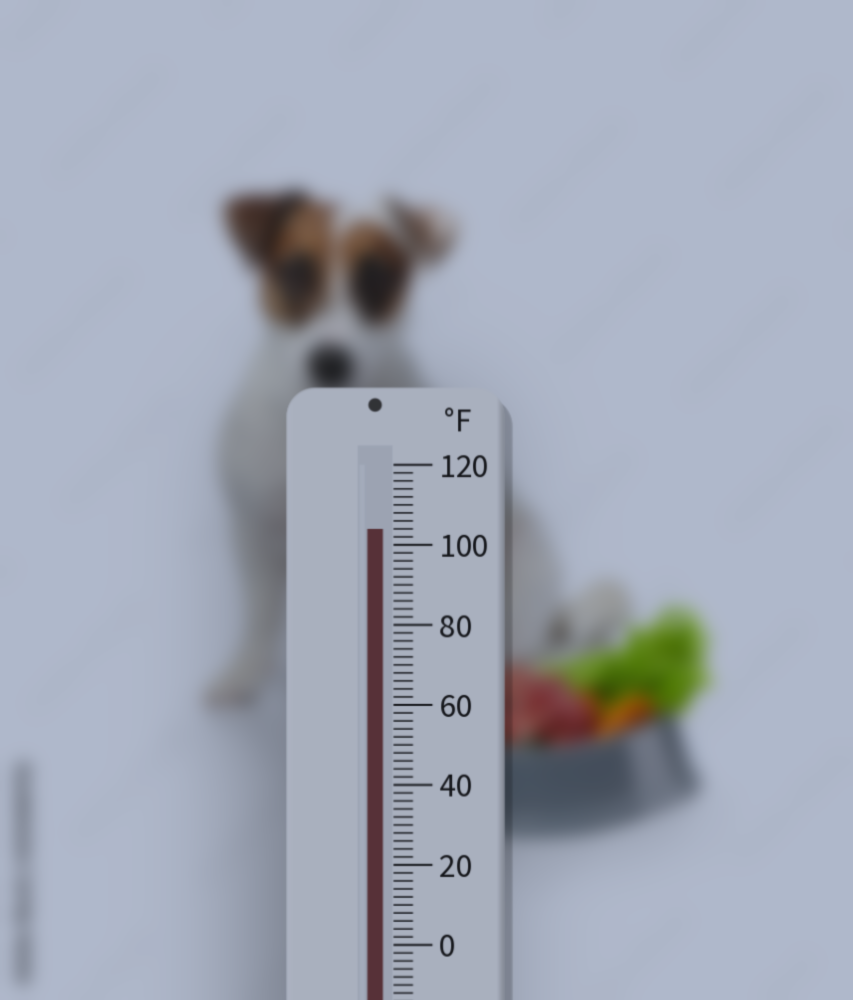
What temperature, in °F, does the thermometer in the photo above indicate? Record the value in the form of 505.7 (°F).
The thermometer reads 104 (°F)
